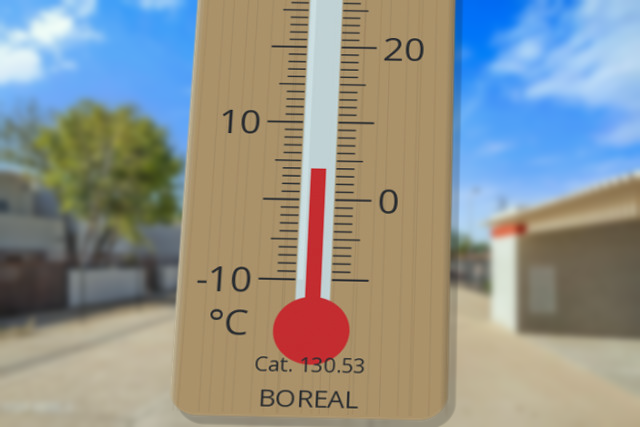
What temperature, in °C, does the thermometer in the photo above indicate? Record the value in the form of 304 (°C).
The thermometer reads 4 (°C)
